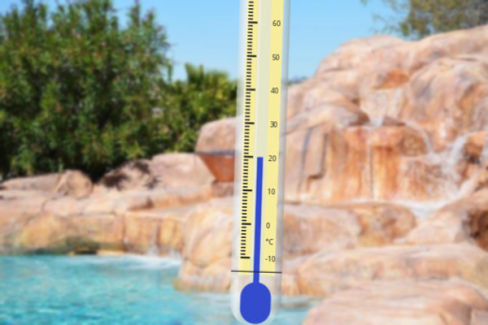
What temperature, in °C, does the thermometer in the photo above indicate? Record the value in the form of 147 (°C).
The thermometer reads 20 (°C)
